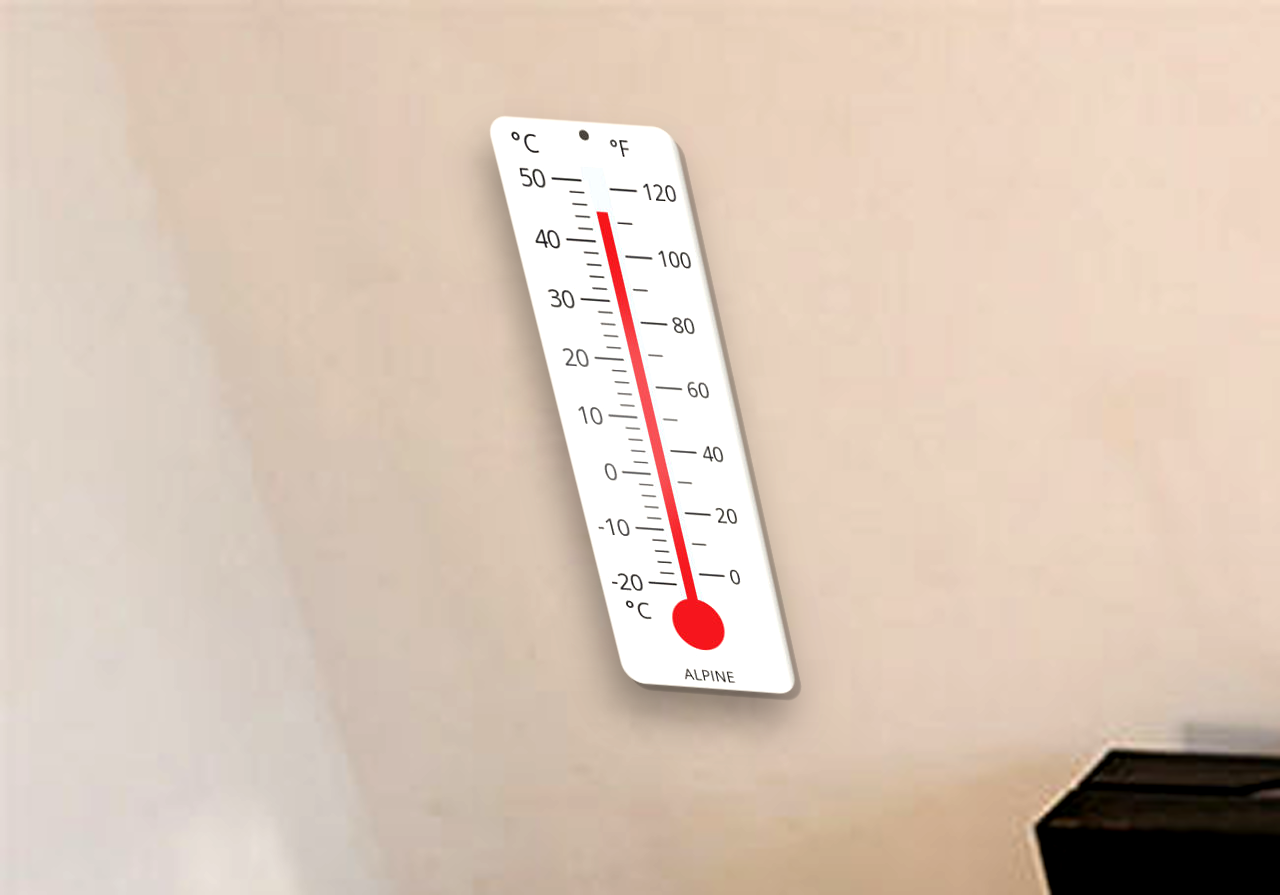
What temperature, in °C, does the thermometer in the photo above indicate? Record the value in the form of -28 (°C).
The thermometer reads 45 (°C)
